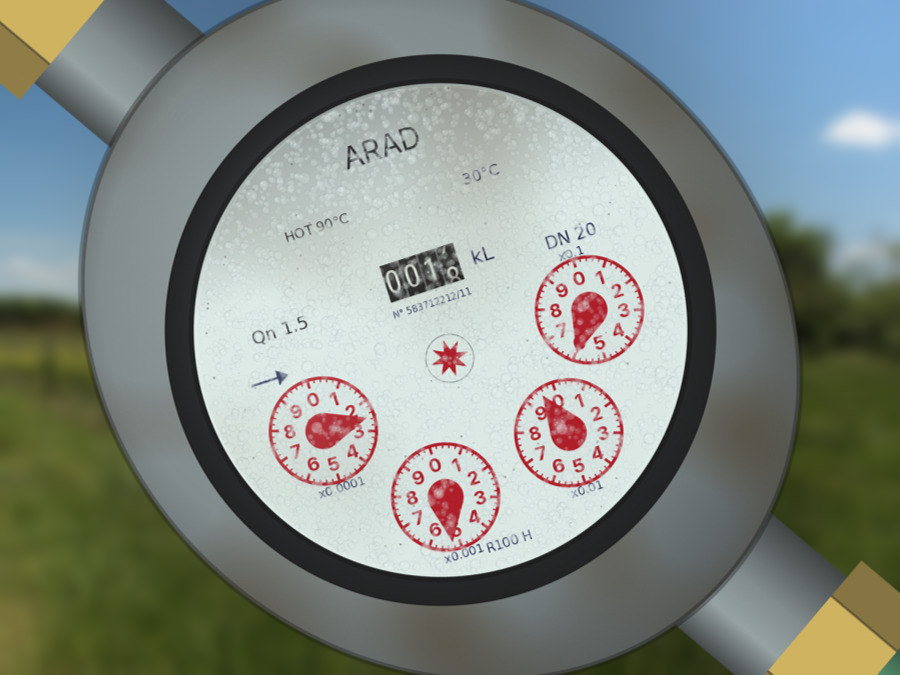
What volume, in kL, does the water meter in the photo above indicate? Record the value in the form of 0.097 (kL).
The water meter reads 17.5952 (kL)
